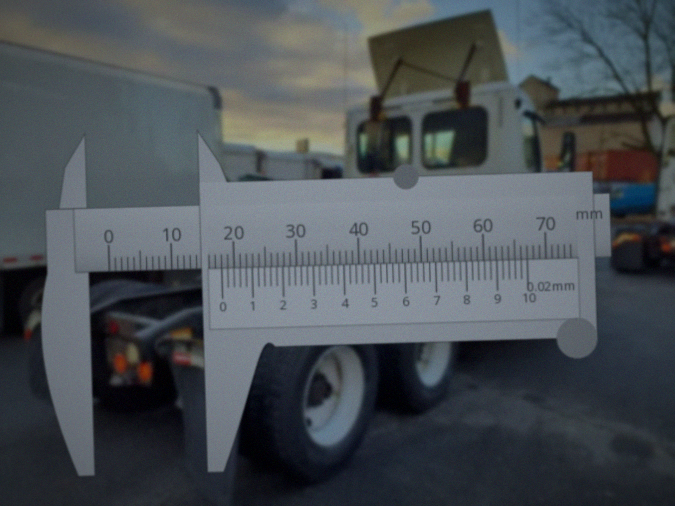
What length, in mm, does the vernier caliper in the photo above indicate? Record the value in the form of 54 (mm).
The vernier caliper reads 18.0 (mm)
